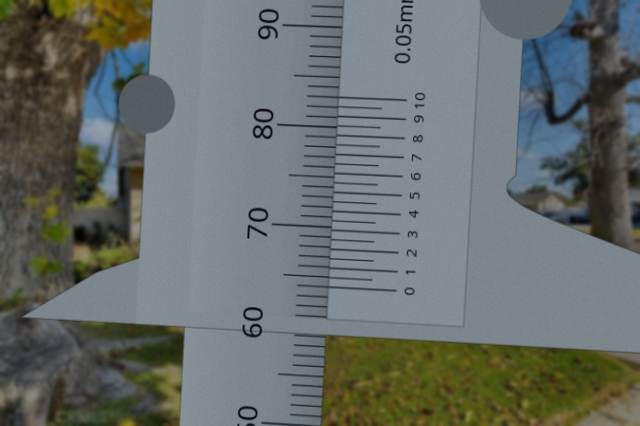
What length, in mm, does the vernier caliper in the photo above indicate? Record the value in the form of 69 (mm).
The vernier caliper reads 64.0 (mm)
